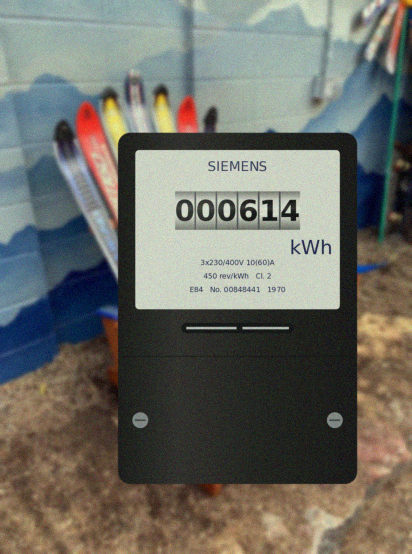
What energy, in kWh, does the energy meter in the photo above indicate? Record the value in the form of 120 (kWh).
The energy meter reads 614 (kWh)
